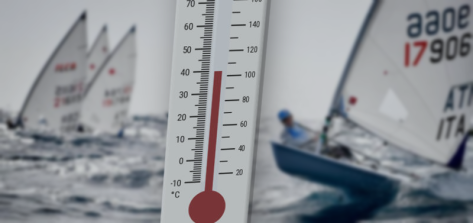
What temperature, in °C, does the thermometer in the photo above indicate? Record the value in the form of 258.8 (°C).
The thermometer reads 40 (°C)
